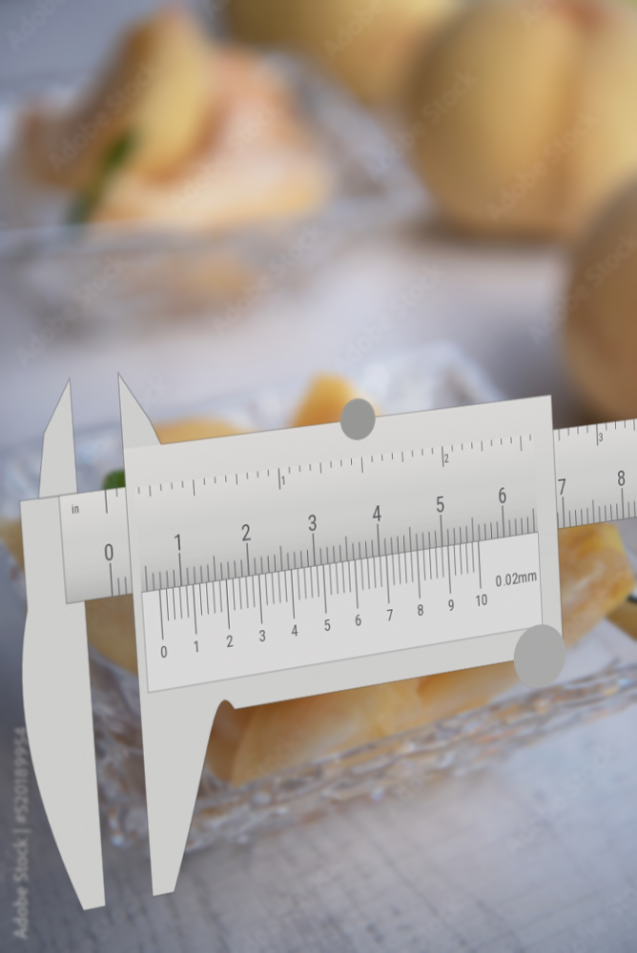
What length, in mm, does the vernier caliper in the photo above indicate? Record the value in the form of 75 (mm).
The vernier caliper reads 6.8 (mm)
